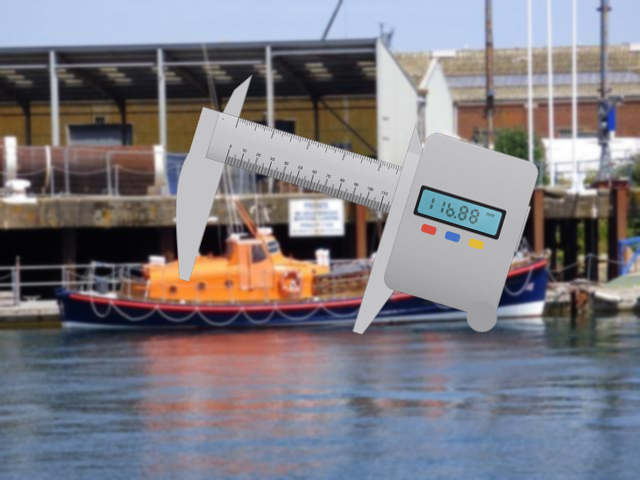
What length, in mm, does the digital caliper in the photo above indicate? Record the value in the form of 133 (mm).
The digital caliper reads 116.88 (mm)
